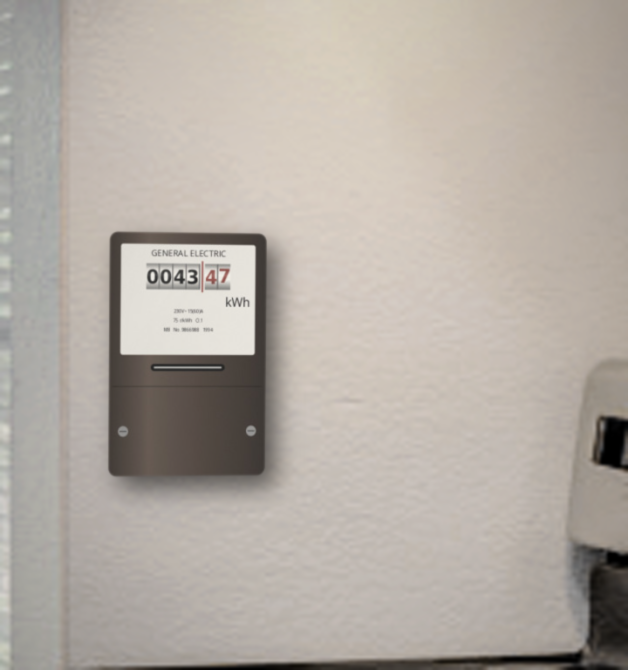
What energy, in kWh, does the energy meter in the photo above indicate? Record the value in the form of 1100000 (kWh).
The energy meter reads 43.47 (kWh)
